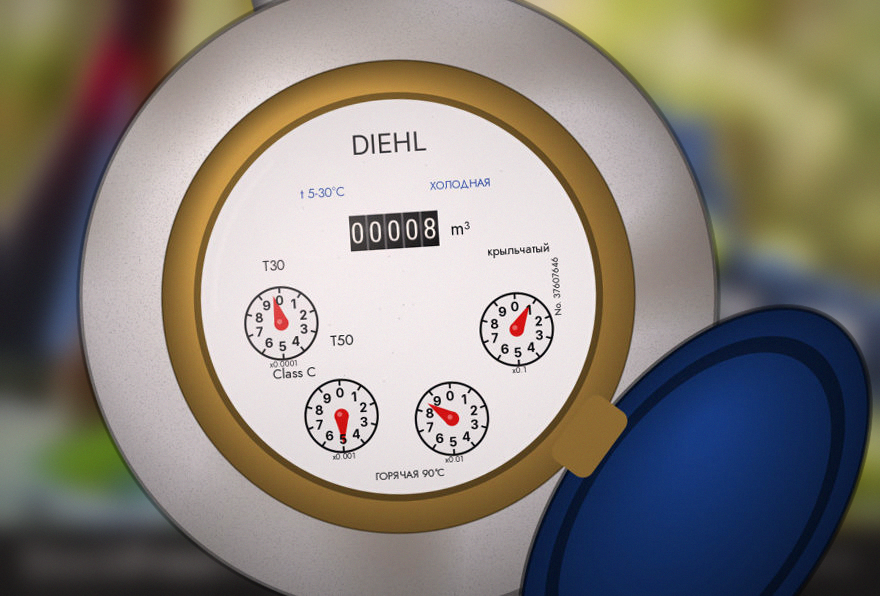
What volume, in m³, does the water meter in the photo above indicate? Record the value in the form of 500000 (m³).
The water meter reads 8.0849 (m³)
